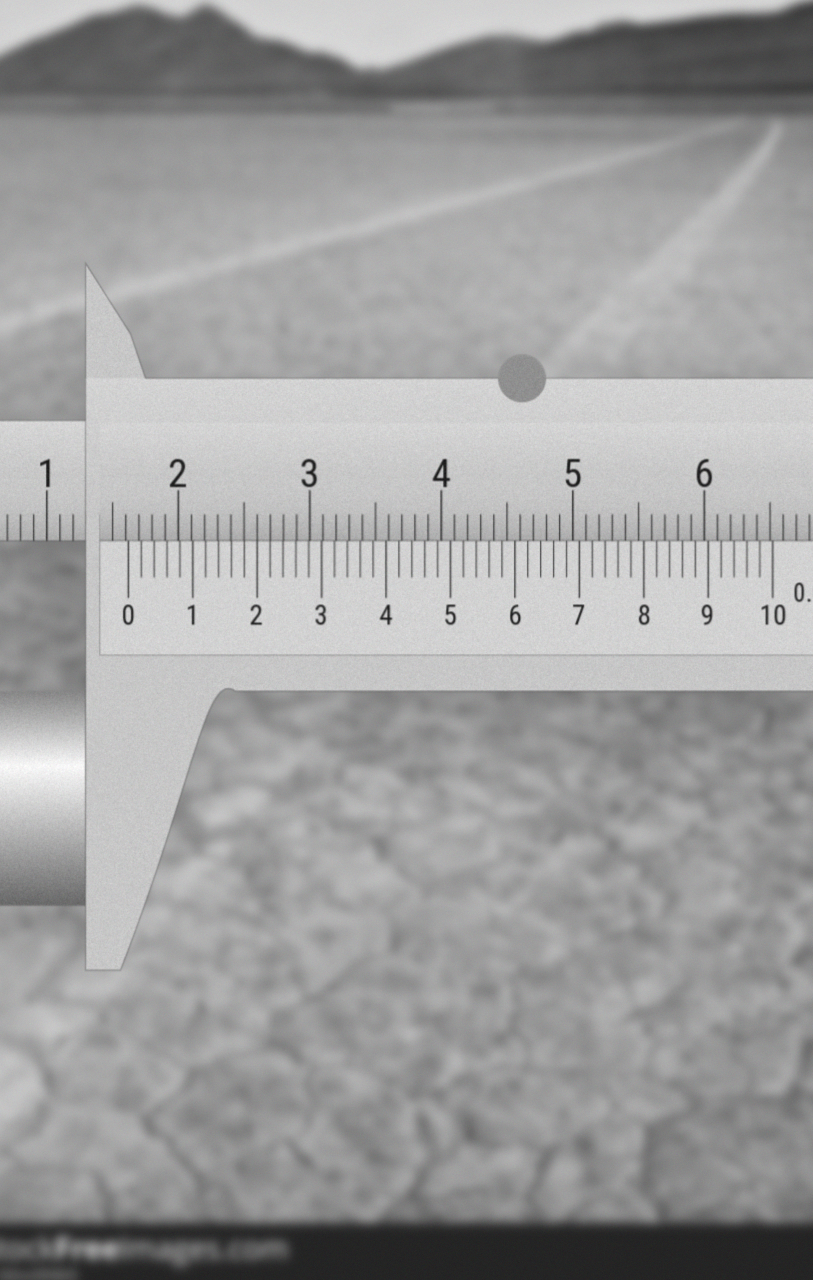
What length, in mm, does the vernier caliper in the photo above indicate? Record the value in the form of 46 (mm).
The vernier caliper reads 16.2 (mm)
